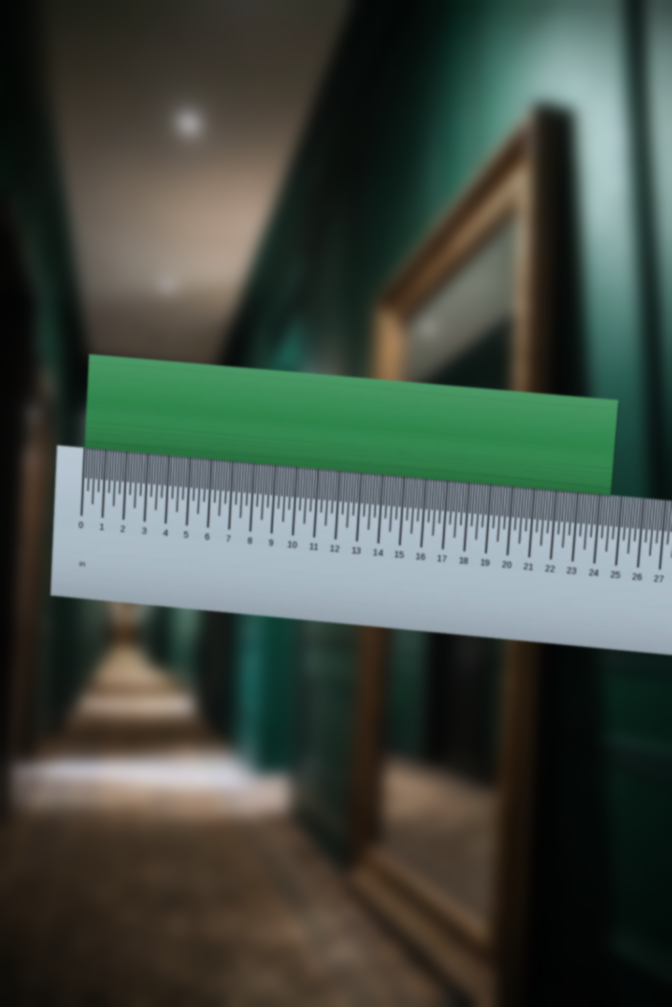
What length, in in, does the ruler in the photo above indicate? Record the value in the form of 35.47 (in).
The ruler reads 24.5 (in)
